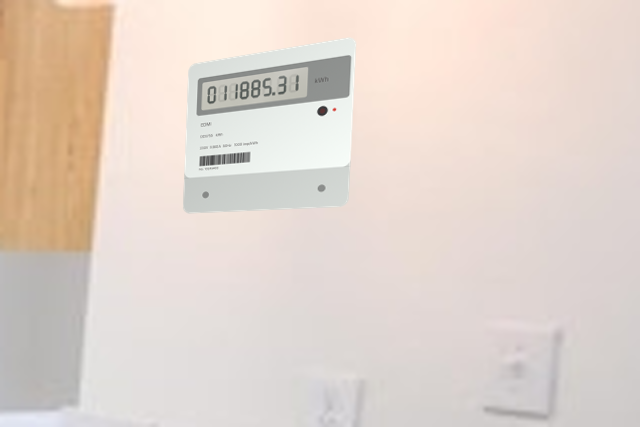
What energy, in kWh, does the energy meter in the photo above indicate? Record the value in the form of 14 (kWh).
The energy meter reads 11885.31 (kWh)
